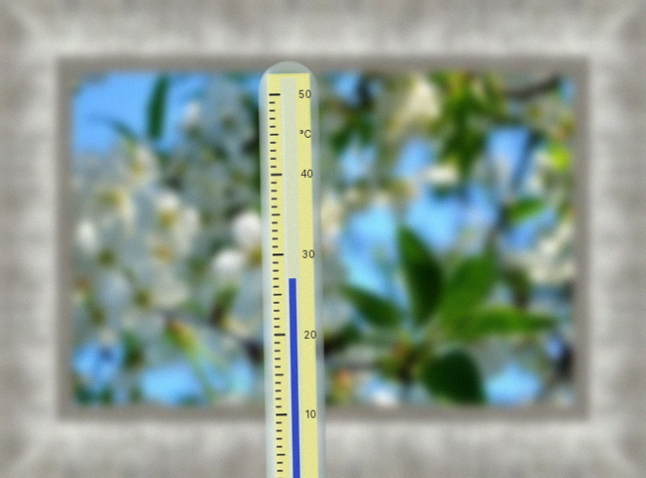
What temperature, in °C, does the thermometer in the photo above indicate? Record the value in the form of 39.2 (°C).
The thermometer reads 27 (°C)
